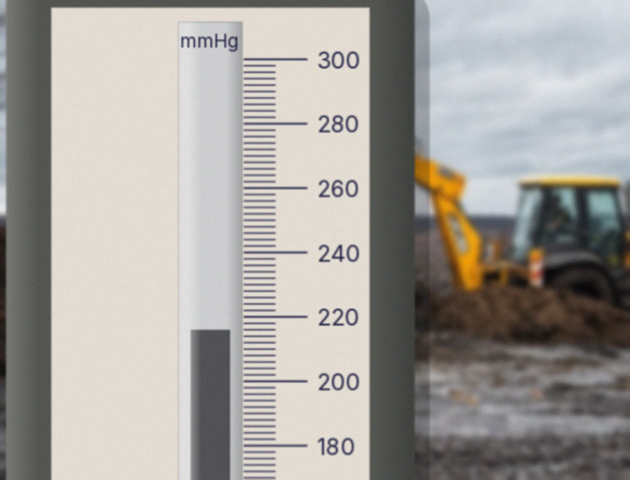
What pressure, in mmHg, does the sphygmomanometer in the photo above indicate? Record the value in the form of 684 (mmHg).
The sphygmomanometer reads 216 (mmHg)
